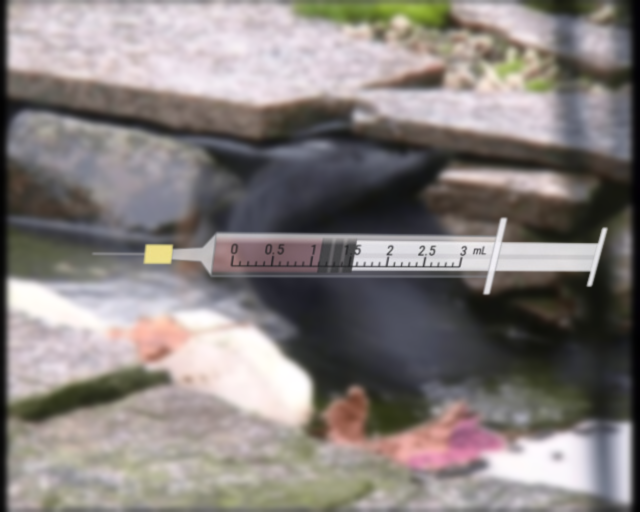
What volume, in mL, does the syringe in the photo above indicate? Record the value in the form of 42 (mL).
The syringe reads 1.1 (mL)
